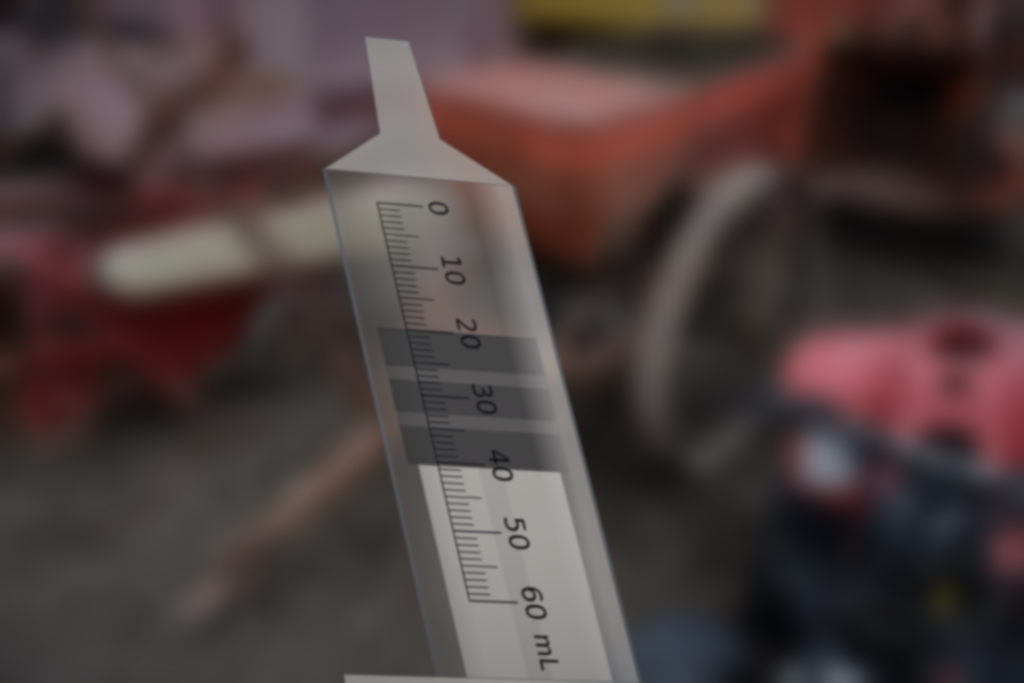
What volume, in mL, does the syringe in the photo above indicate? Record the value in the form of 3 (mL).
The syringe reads 20 (mL)
